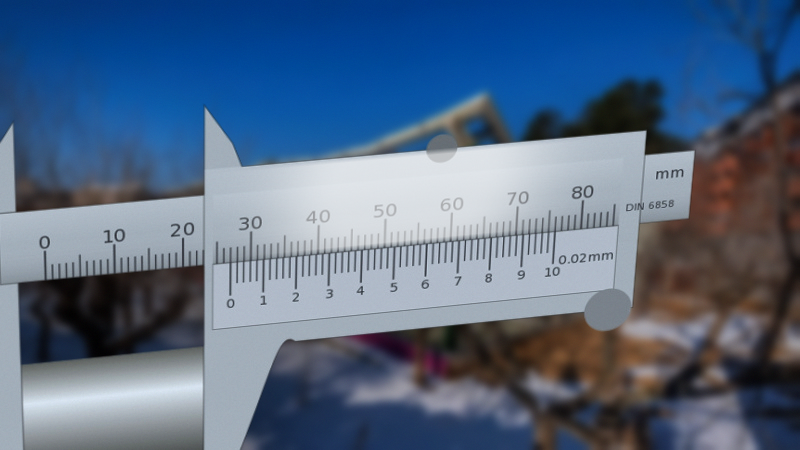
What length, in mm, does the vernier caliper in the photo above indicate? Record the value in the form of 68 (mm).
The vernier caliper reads 27.0 (mm)
